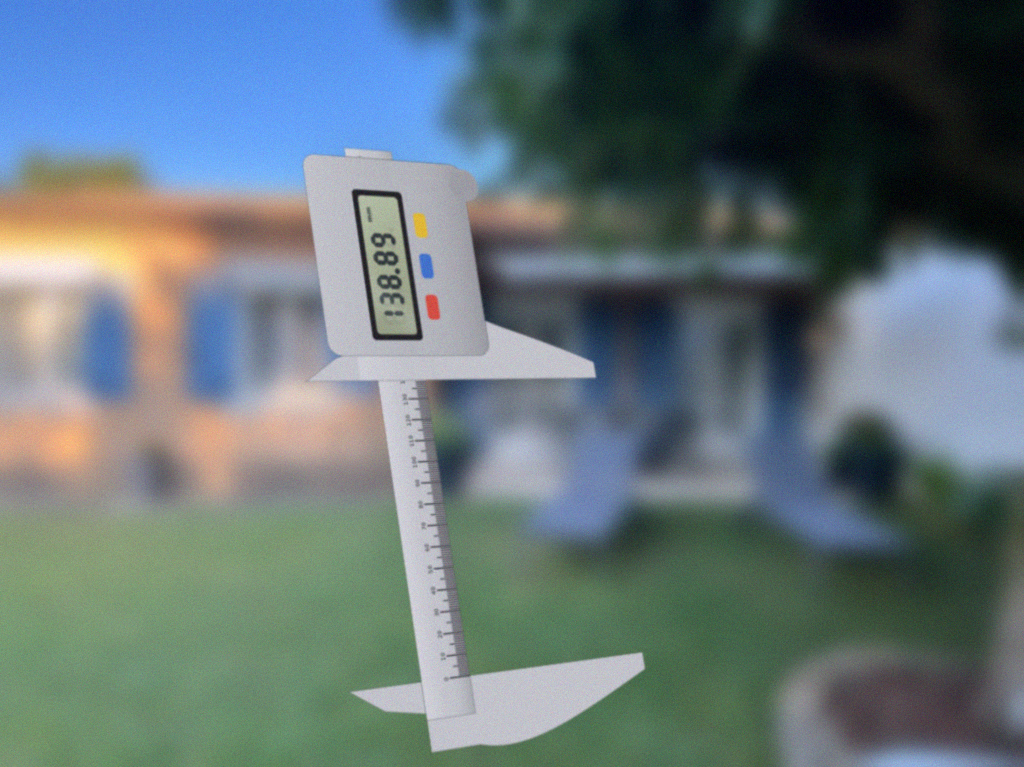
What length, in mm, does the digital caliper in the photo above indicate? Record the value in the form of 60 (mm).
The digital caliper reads 138.89 (mm)
